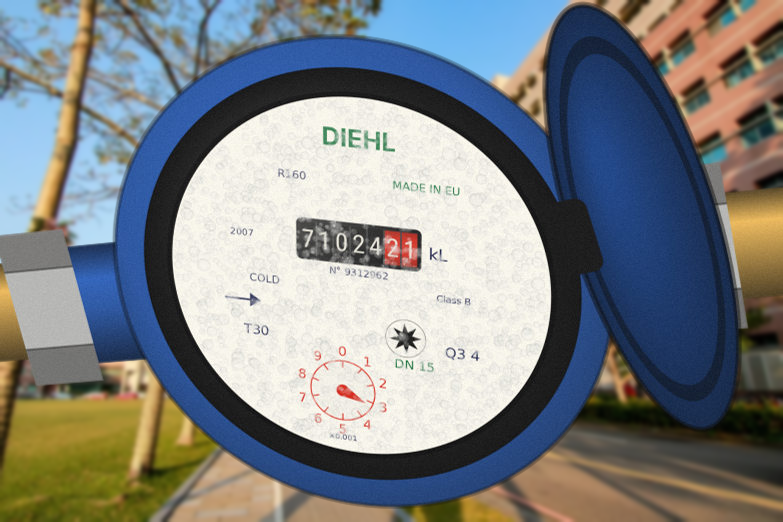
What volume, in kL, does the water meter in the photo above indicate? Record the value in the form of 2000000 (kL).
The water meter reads 71024.213 (kL)
